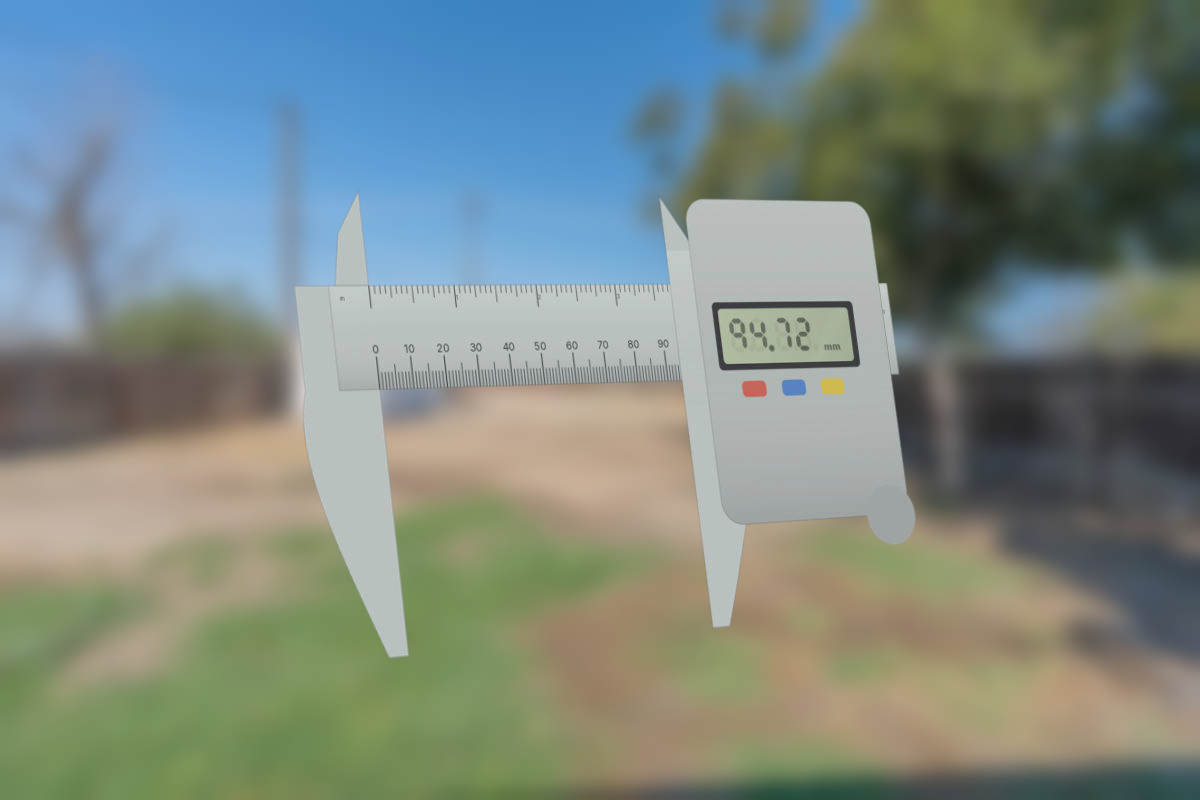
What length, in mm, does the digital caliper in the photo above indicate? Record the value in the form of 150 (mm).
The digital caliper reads 94.72 (mm)
